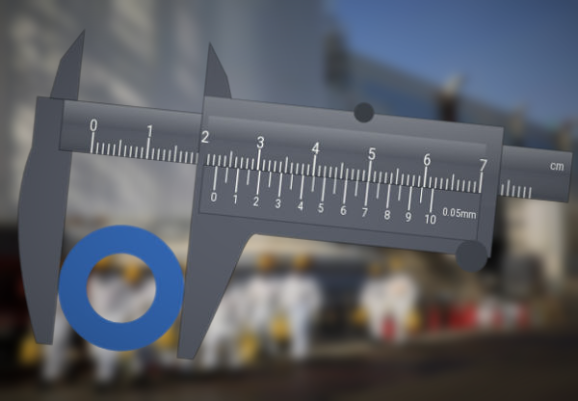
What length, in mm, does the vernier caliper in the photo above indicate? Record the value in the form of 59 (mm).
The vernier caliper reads 22.6 (mm)
